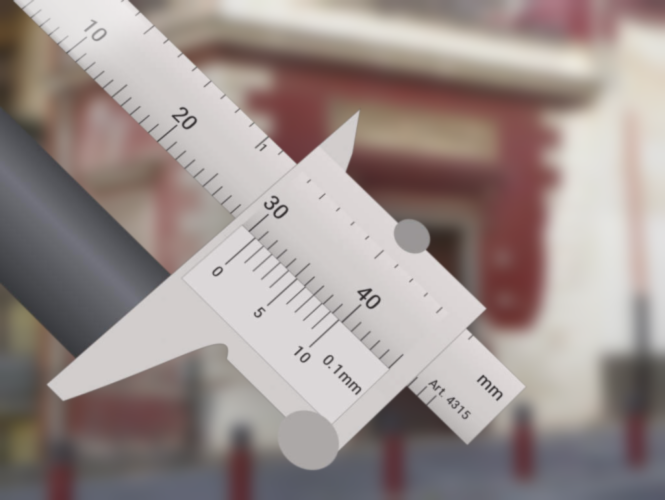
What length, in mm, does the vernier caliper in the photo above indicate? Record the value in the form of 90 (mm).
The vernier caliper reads 30.7 (mm)
